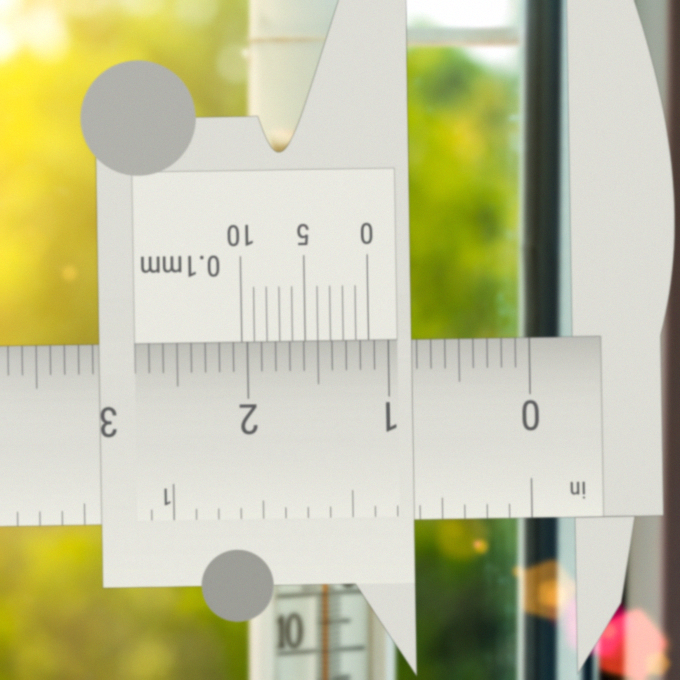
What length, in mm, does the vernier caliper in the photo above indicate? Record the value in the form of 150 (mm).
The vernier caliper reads 11.4 (mm)
